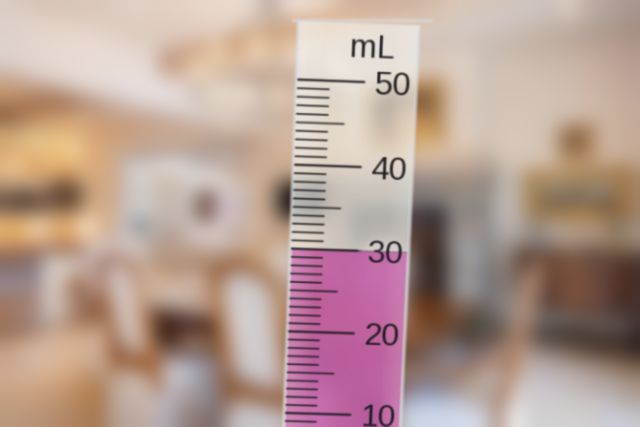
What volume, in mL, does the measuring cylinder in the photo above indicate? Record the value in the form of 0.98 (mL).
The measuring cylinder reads 30 (mL)
